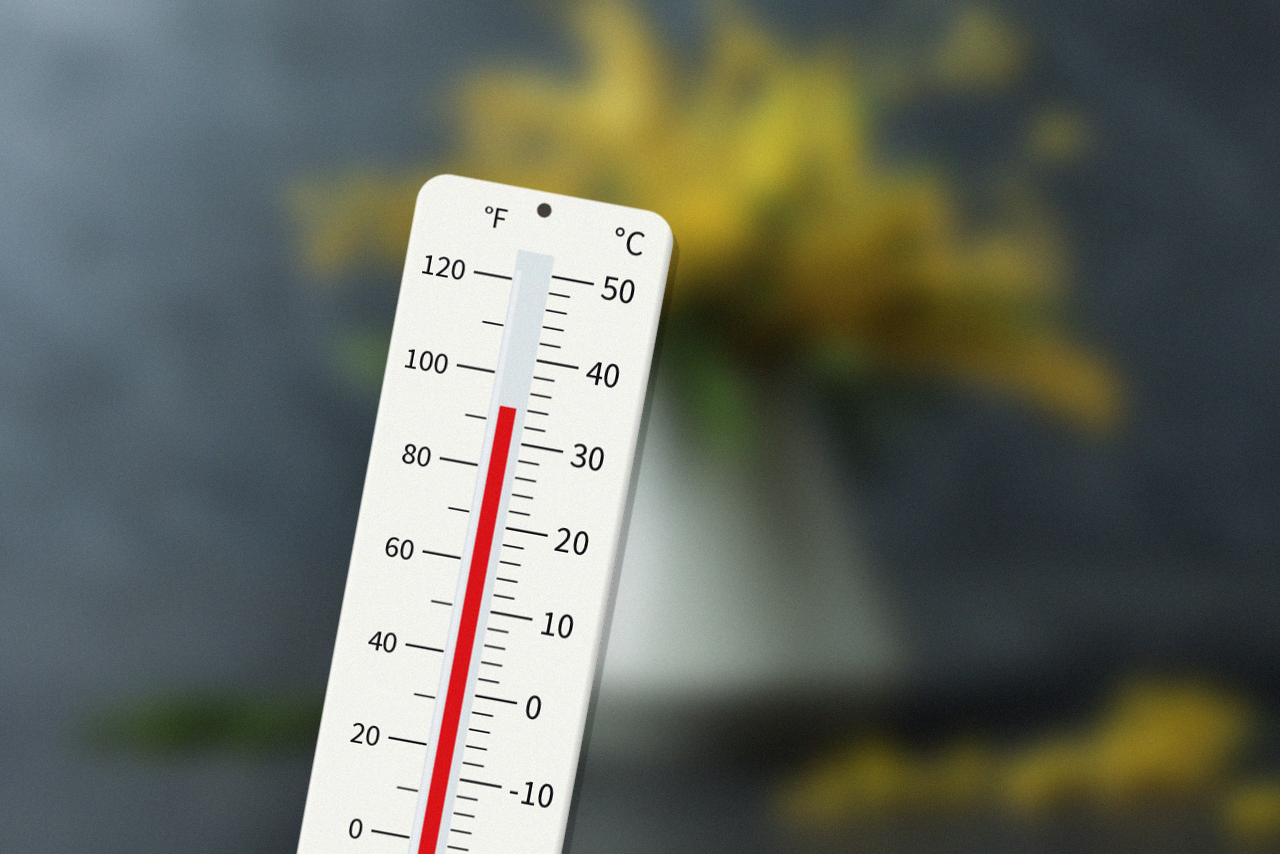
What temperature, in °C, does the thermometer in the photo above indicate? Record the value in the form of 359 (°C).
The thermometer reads 34 (°C)
